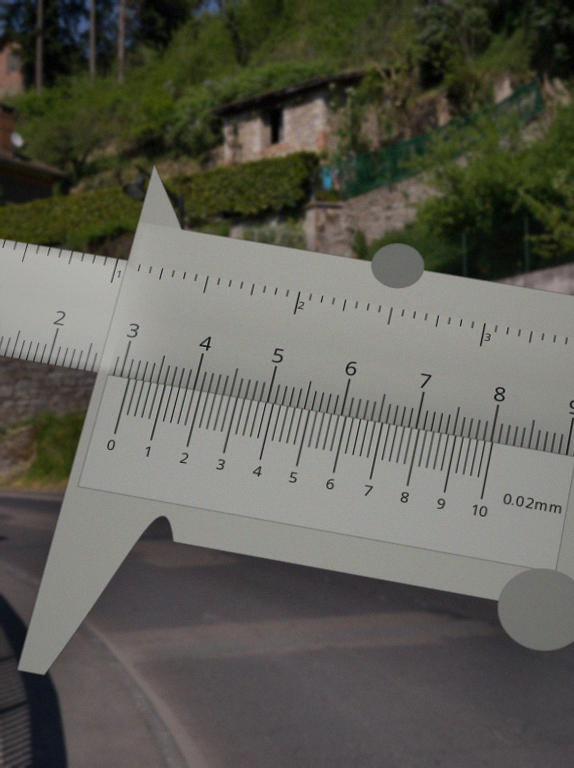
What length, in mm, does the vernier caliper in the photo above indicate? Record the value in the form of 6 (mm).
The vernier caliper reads 31.2 (mm)
